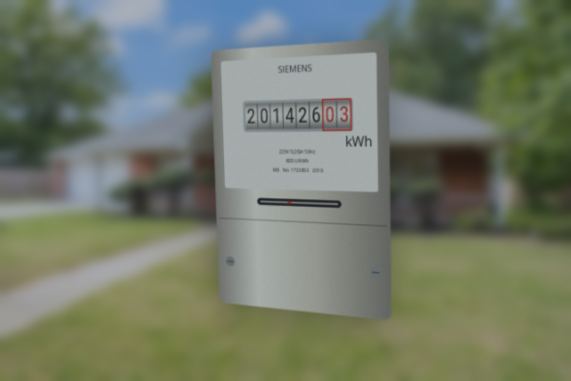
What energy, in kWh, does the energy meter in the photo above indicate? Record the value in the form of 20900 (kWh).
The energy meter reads 201426.03 (kWh)
